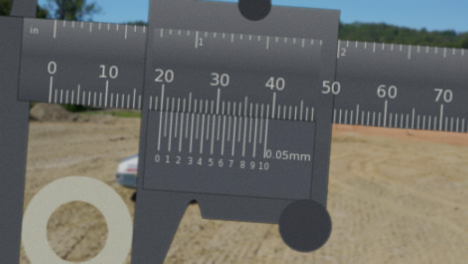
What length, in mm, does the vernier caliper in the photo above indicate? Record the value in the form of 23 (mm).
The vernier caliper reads 20.0 (mm)
